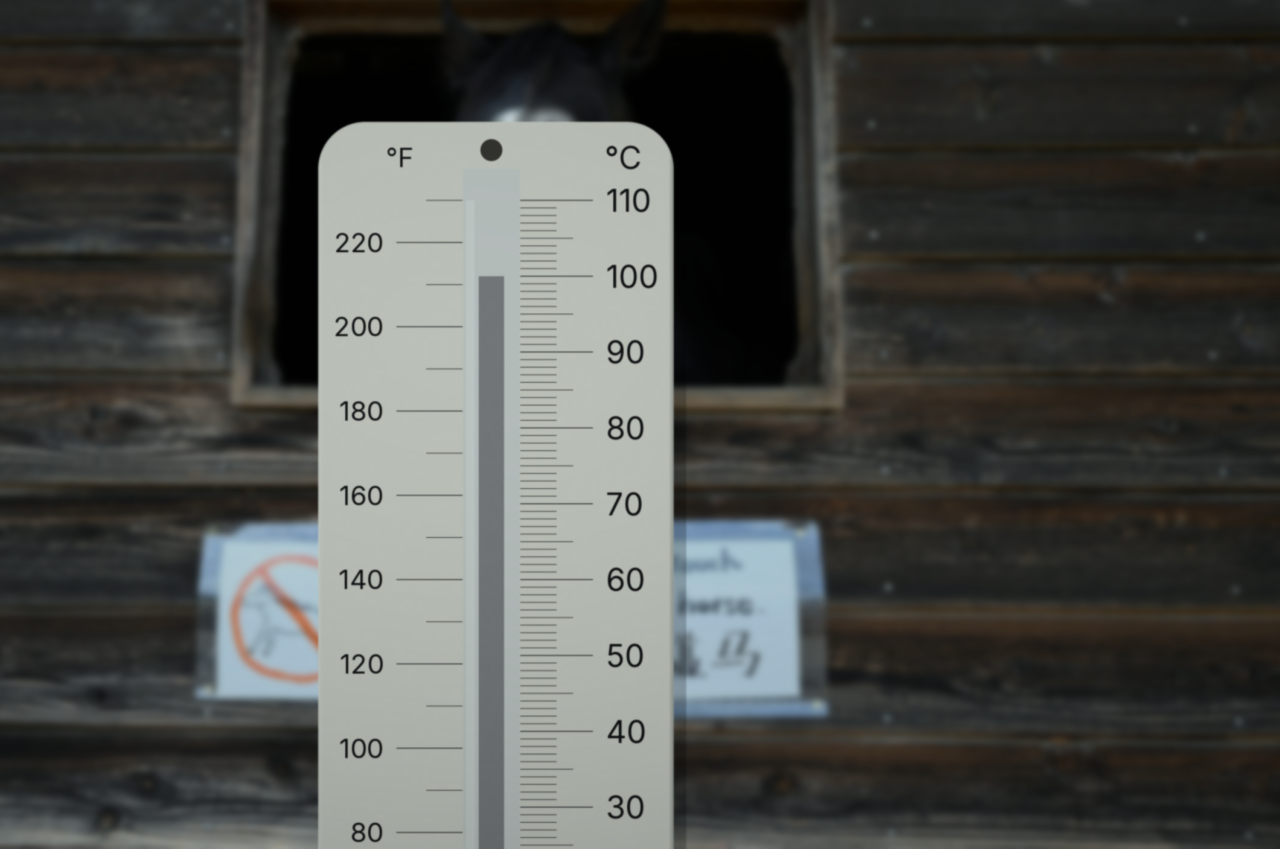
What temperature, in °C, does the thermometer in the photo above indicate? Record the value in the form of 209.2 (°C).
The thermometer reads 100 (°C)
